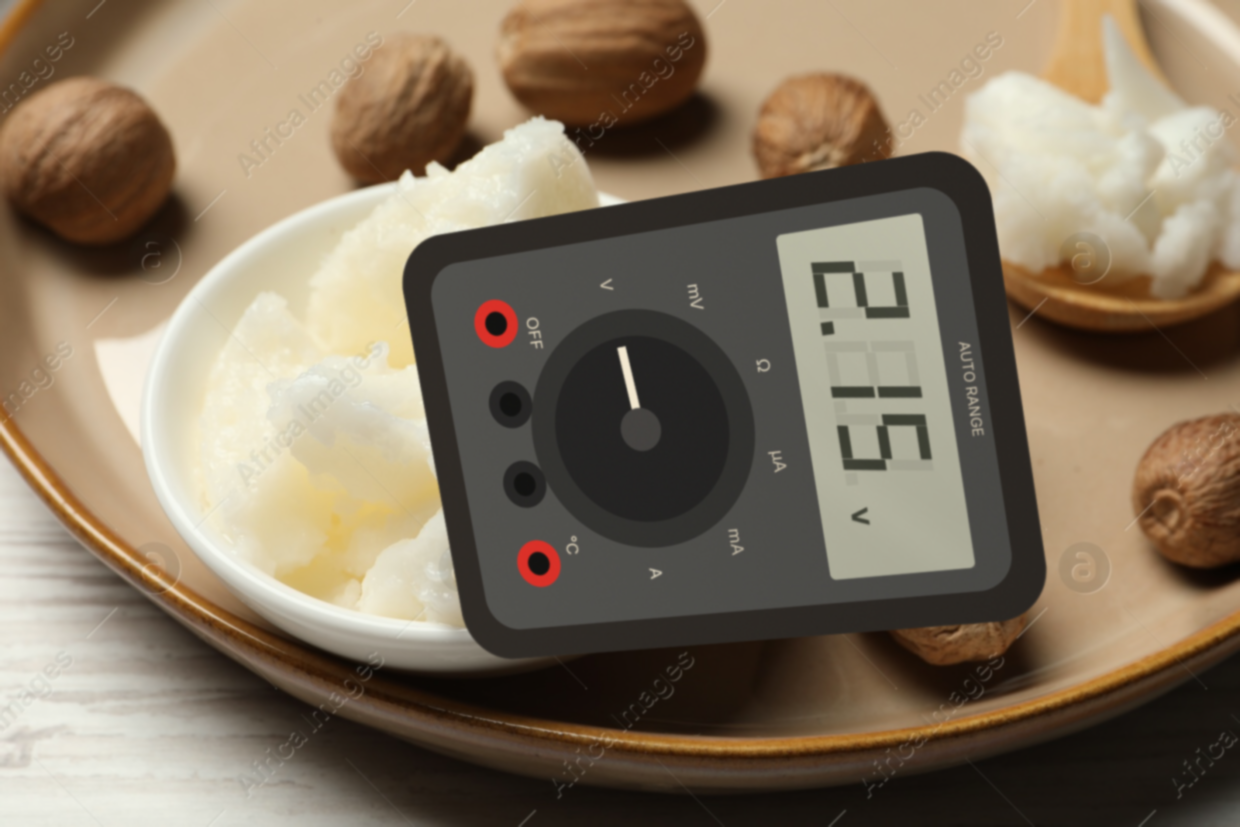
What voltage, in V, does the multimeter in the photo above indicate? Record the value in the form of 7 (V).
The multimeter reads 2.15 (V)
